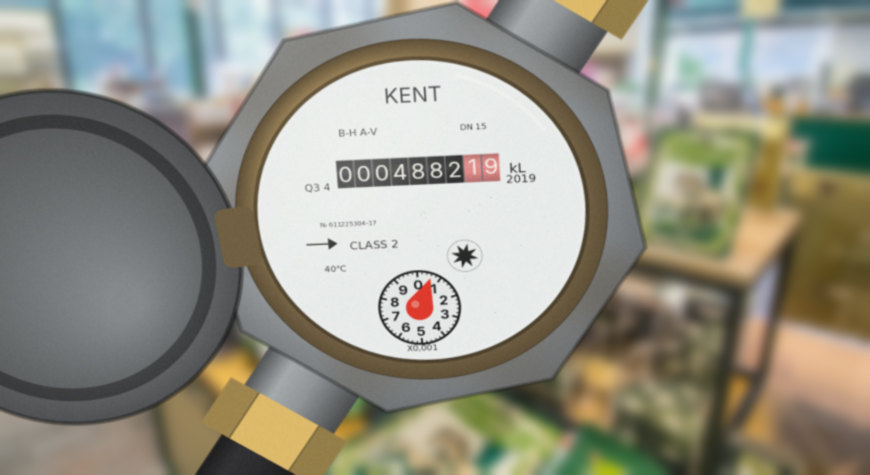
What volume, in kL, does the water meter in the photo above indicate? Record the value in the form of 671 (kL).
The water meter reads 4882.190 (kL)
